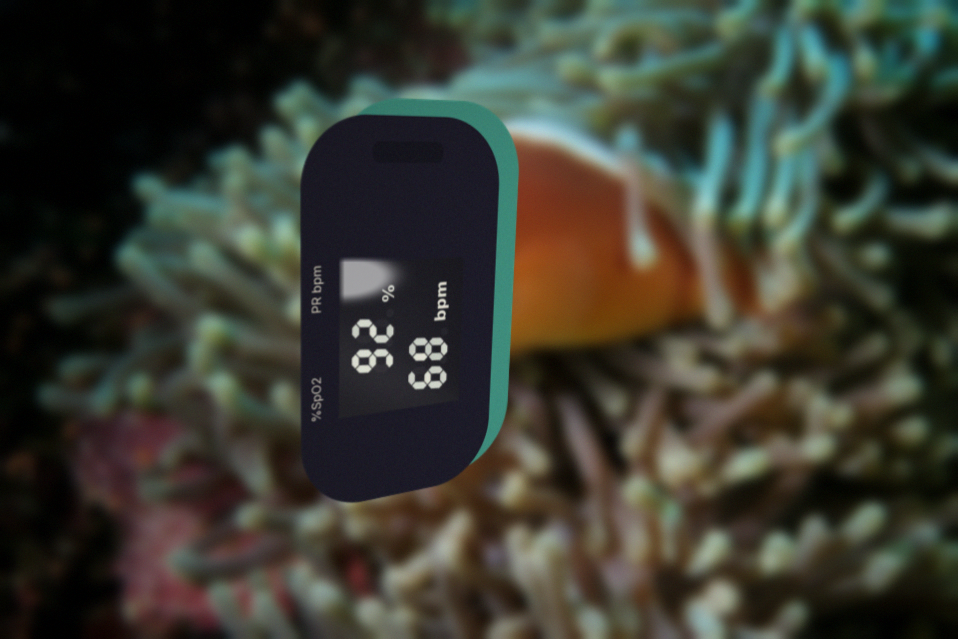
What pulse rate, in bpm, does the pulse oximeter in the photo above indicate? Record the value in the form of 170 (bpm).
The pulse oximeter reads 68 (bpm)
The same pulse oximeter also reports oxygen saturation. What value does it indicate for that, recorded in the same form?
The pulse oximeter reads 92 (%)
